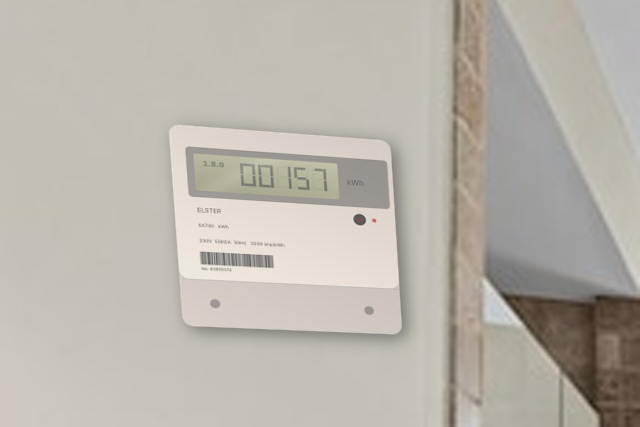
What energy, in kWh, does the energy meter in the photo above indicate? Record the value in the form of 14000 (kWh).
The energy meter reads 157 (kWh)
